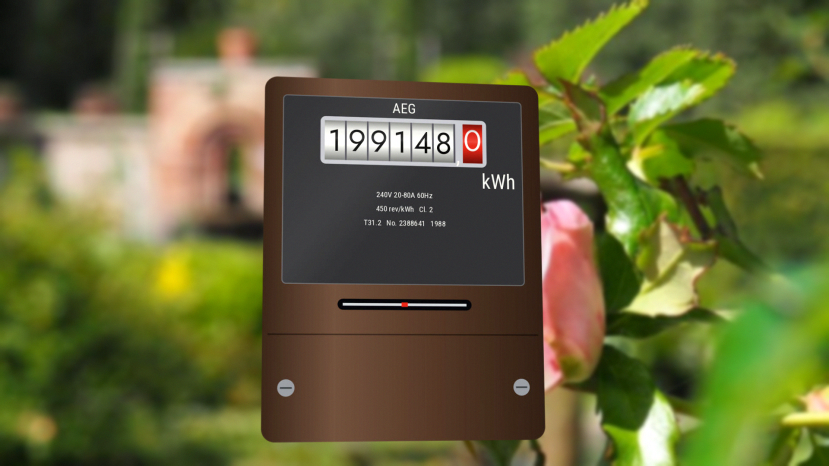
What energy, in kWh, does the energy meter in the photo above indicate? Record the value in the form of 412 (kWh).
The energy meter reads 199148.0 (kWh)
